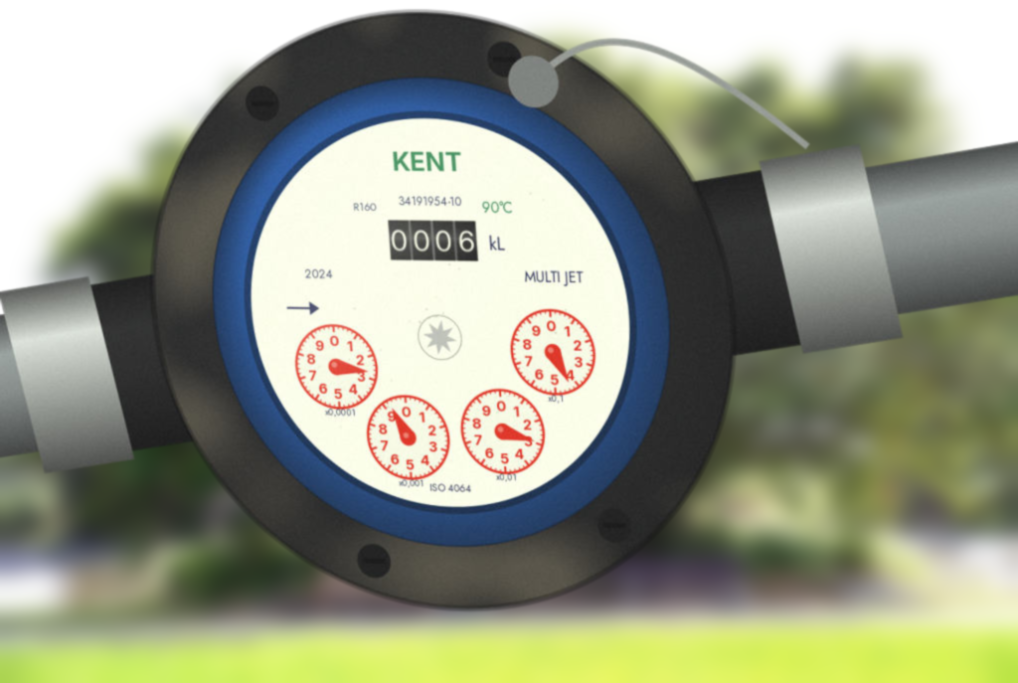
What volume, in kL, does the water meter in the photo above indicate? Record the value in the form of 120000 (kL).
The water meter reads 6.4292 (kL)
